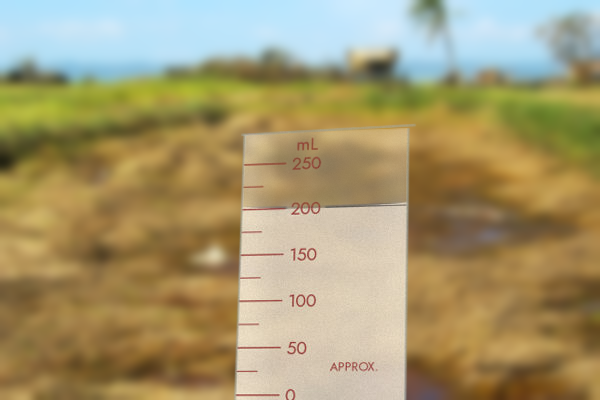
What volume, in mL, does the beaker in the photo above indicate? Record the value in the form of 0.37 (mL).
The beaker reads 200 (mL)
